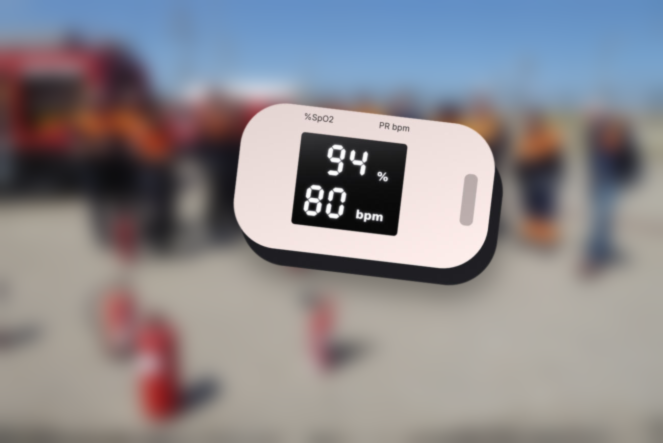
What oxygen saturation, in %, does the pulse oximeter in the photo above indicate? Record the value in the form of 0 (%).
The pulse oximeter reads 94 (%)
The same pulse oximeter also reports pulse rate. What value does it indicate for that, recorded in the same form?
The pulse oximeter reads 80 (bpm)
